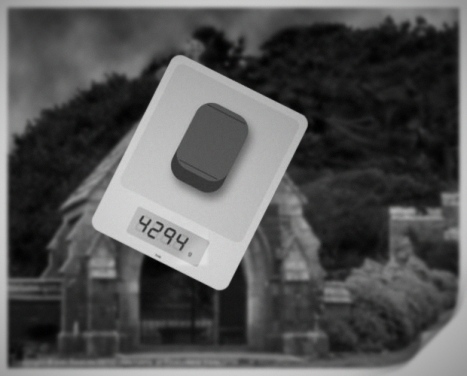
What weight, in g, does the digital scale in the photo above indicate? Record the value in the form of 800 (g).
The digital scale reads 4294 (g)
